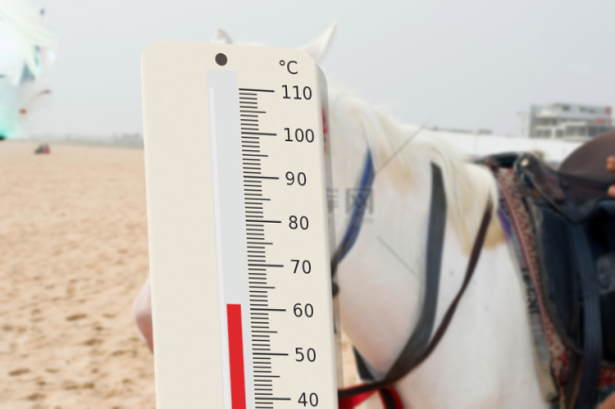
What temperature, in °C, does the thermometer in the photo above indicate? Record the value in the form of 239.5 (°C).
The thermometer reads 61 (°C)
